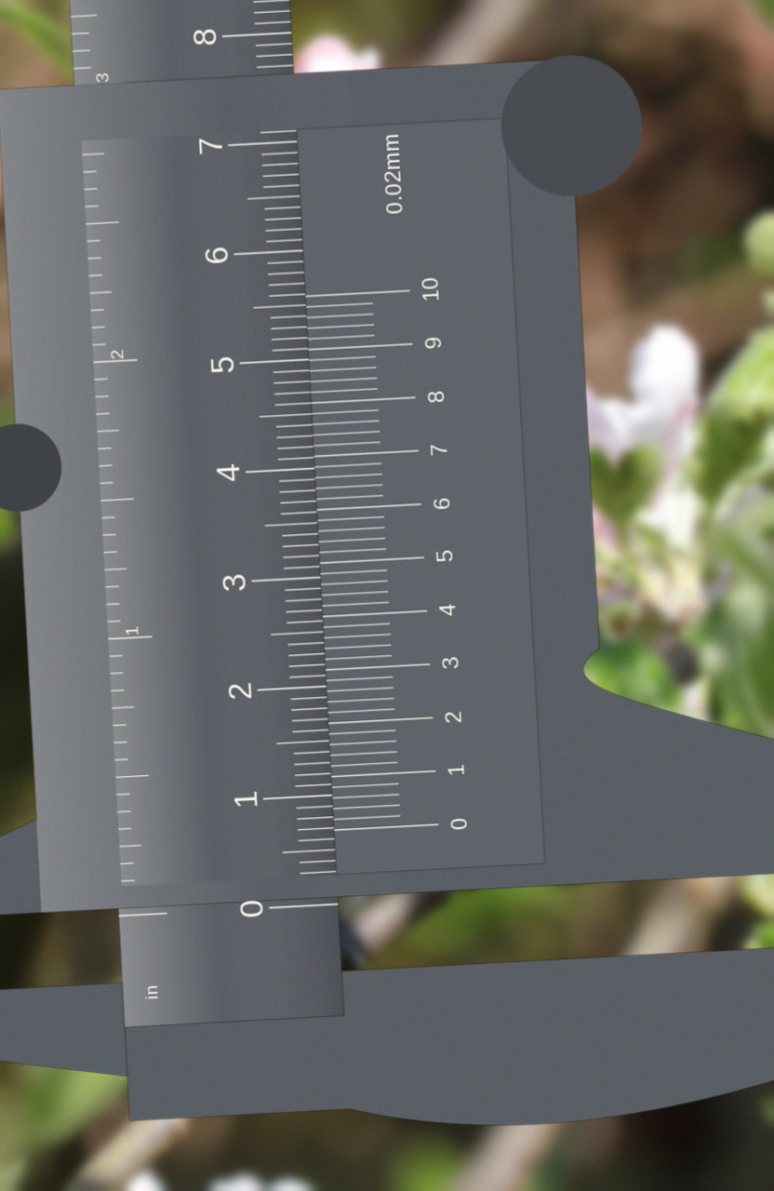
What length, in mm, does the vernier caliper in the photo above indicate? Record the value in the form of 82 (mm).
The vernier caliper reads 6.8 (mm)
